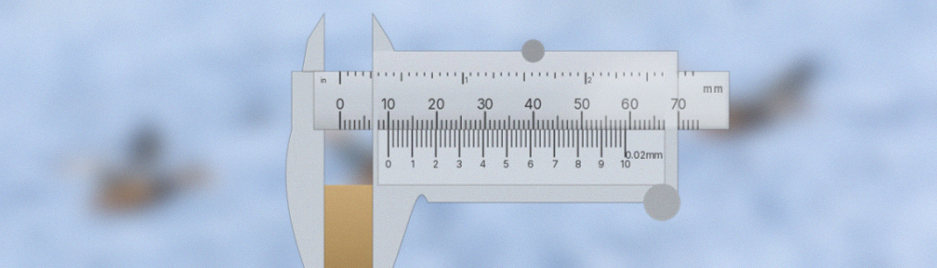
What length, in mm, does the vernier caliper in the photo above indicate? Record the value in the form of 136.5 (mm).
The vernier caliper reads 10.0 (mm)
